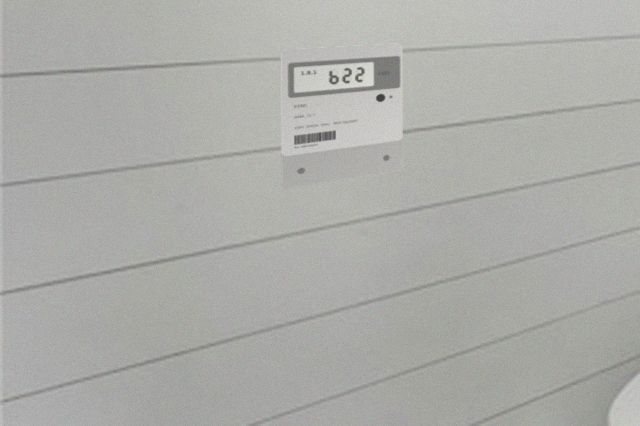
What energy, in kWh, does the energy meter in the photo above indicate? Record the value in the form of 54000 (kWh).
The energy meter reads 622 (kWh)
